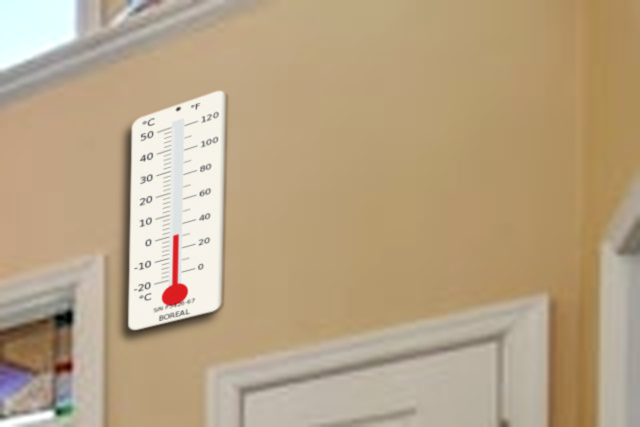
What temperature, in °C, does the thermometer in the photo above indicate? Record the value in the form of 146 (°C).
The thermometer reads 0 (°C)
